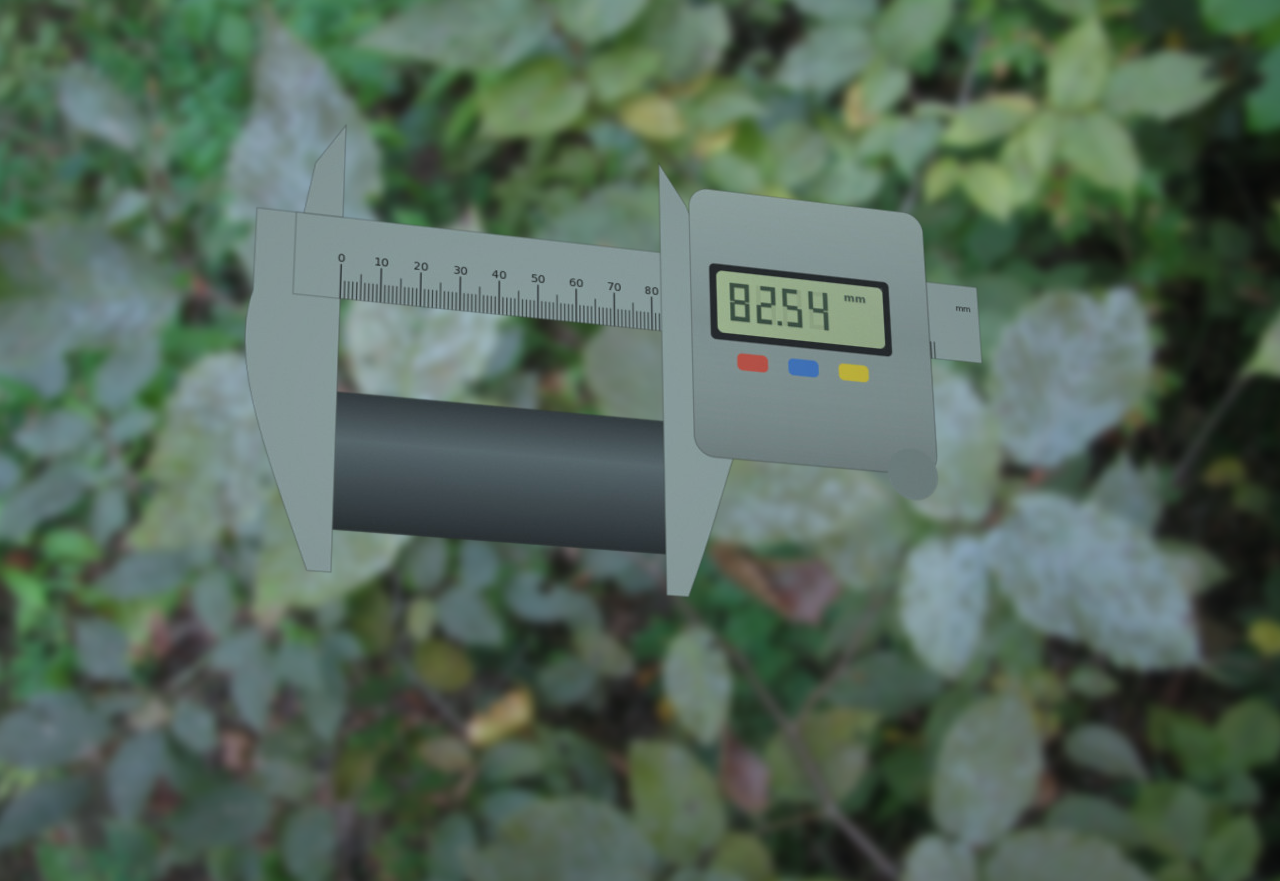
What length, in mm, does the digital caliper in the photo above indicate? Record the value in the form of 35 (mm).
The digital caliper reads 82.54 (mm)
